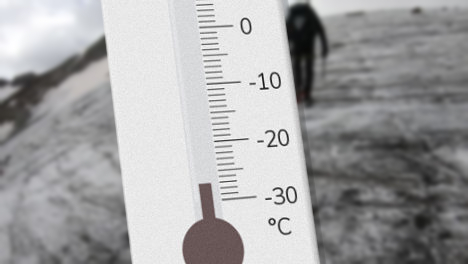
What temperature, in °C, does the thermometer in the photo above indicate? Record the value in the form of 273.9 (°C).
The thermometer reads -27 (°C)
